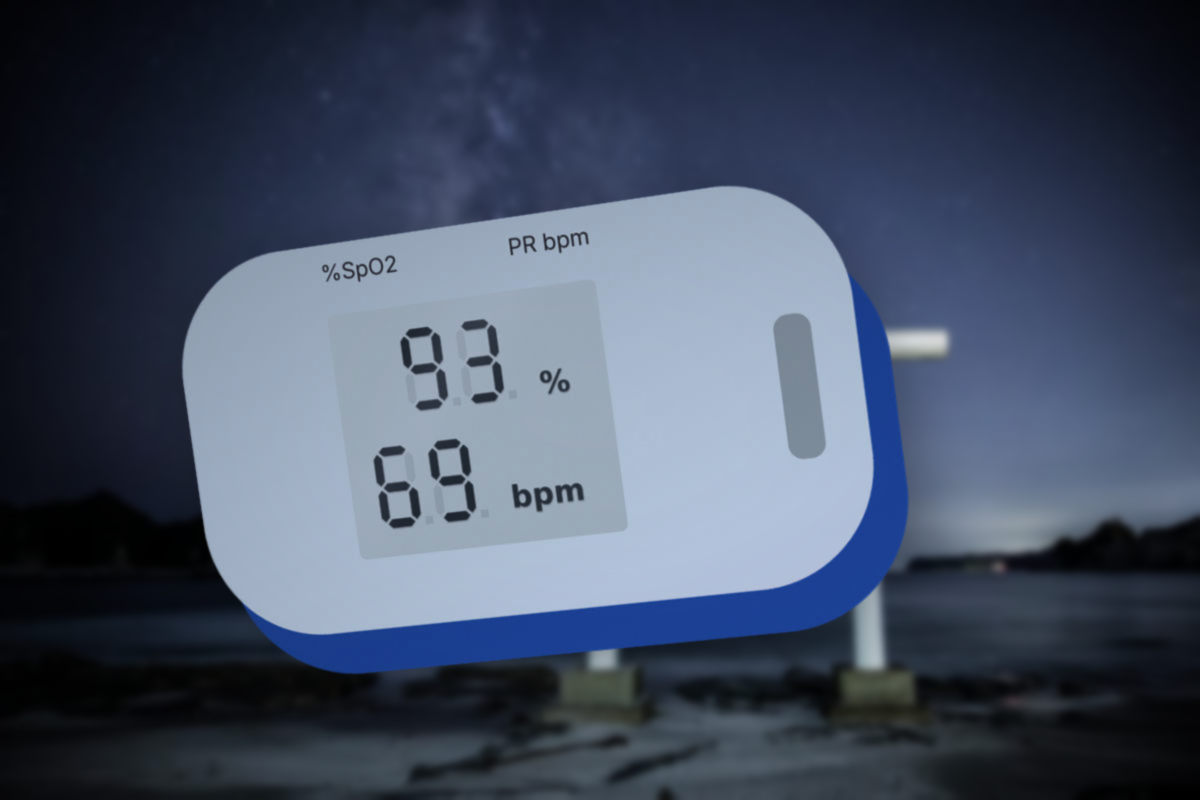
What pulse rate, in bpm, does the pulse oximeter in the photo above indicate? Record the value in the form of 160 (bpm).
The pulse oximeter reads 69 (bpm)
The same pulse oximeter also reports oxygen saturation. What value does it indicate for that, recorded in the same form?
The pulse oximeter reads 93 (%)
